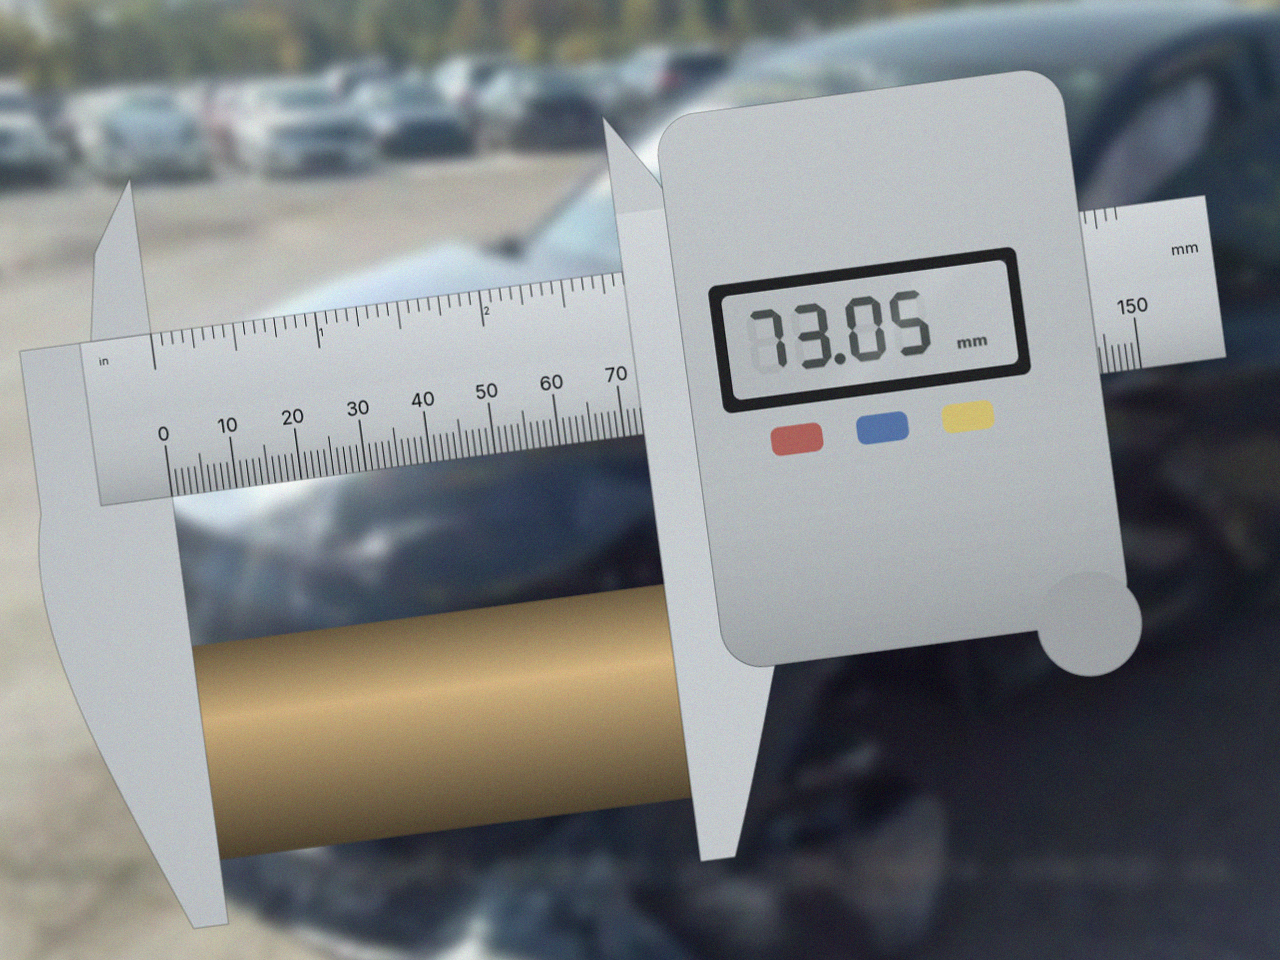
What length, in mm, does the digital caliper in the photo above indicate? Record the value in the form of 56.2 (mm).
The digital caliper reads 73.05 (mm)
